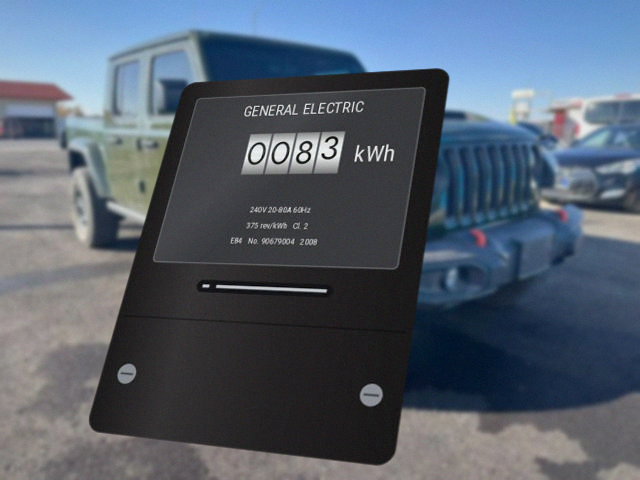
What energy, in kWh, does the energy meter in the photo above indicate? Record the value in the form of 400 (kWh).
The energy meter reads 83 (kWh)
